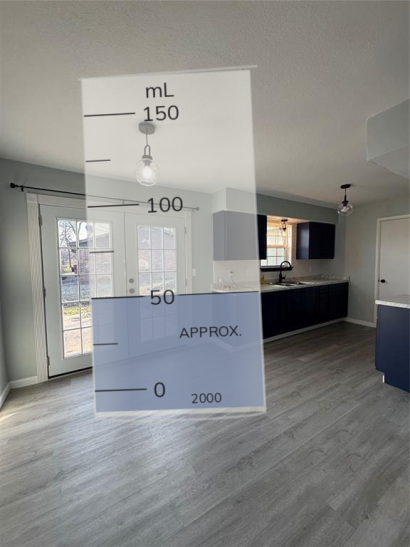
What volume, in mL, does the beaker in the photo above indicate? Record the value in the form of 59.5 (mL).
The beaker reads 50 (mL)
